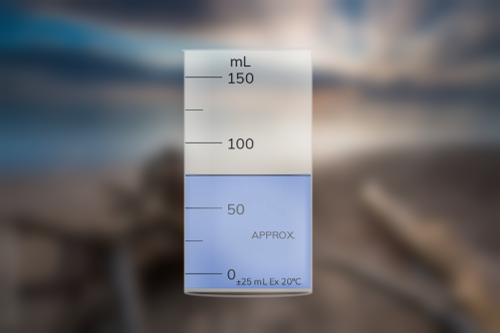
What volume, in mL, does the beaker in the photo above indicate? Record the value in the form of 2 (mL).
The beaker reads 75 (mL)
